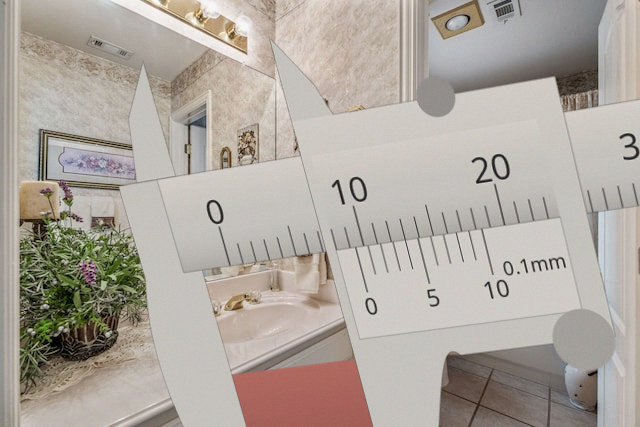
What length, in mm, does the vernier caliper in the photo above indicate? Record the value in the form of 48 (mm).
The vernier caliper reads 9.4 (mm)
